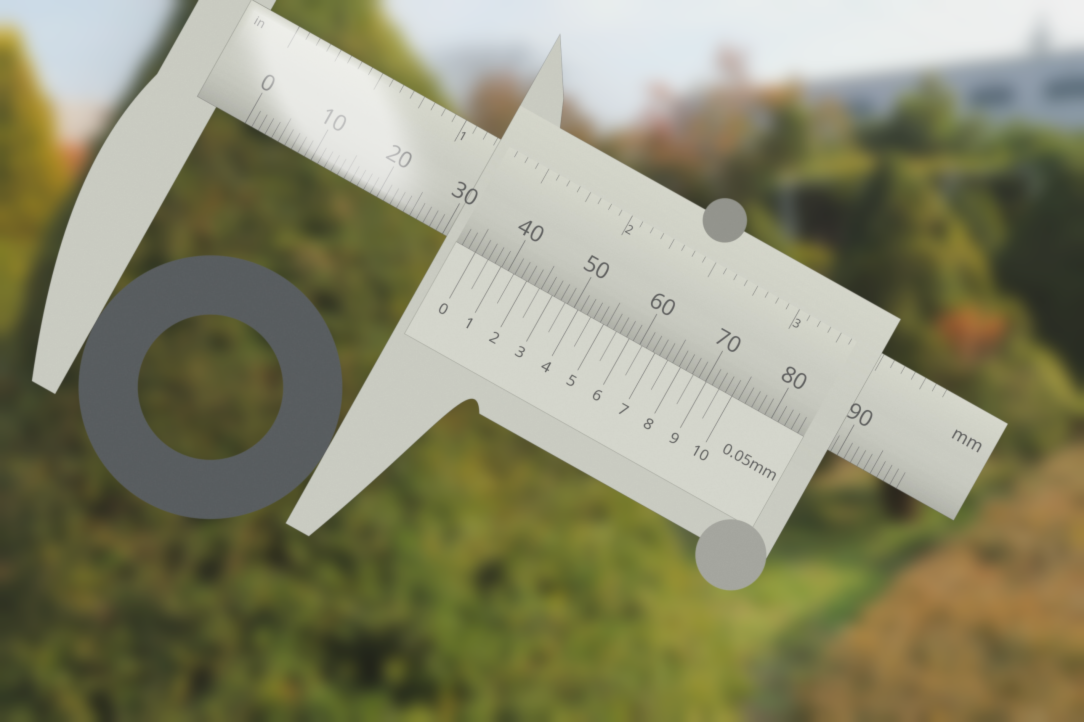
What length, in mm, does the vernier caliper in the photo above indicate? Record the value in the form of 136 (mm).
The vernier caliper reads 35.0 (mm)
